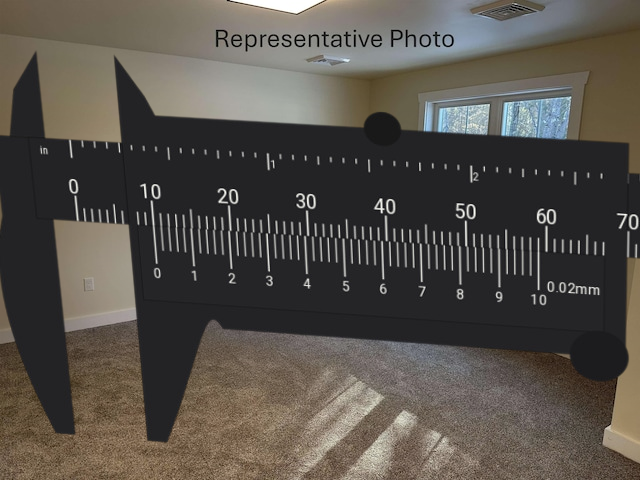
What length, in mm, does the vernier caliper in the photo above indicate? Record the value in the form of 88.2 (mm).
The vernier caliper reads 10.0 (mm)
